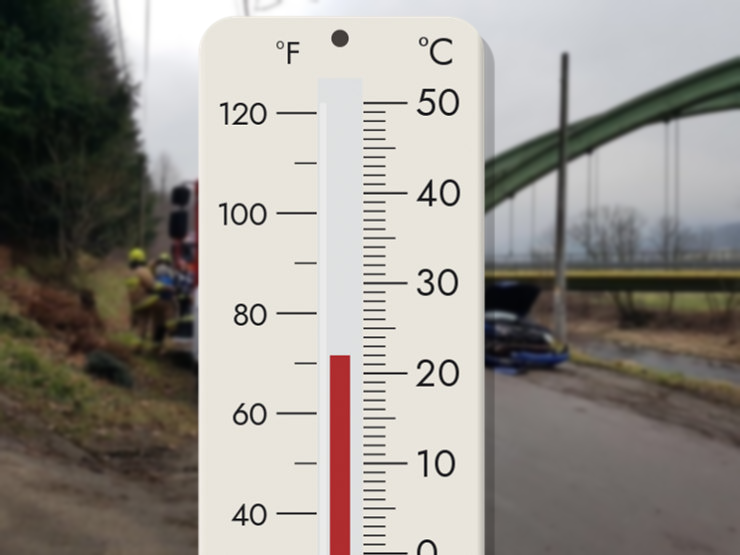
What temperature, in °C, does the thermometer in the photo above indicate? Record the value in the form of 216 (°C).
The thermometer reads 22 (°C)
